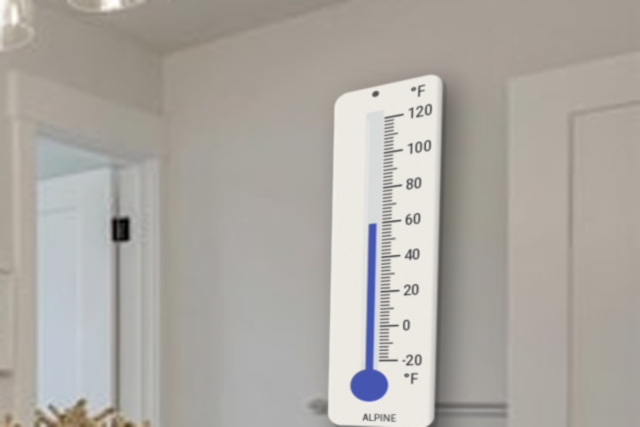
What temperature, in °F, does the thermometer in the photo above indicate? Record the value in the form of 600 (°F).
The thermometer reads 60 (°F)
